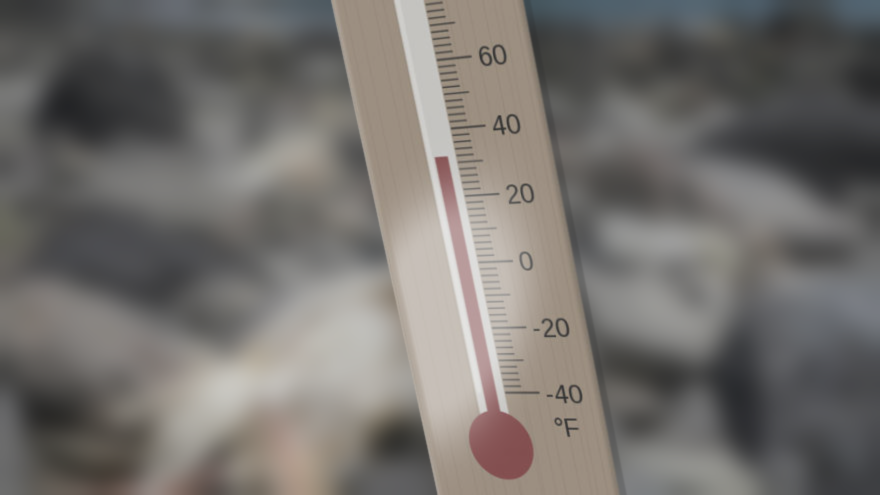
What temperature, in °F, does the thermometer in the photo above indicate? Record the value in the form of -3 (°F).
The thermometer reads 32 (°F)
